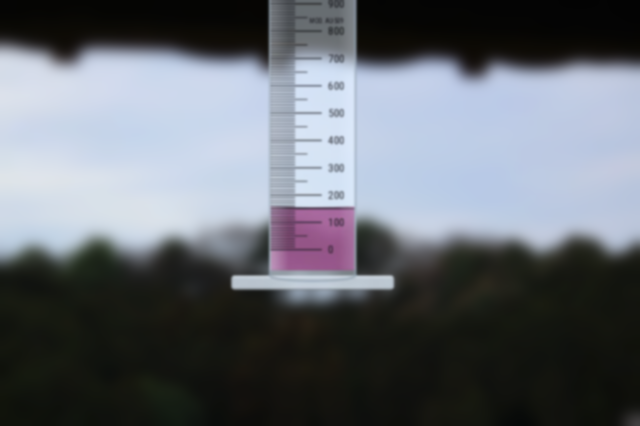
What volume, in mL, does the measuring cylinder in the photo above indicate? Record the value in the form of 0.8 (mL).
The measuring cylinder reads 150 (mL)
